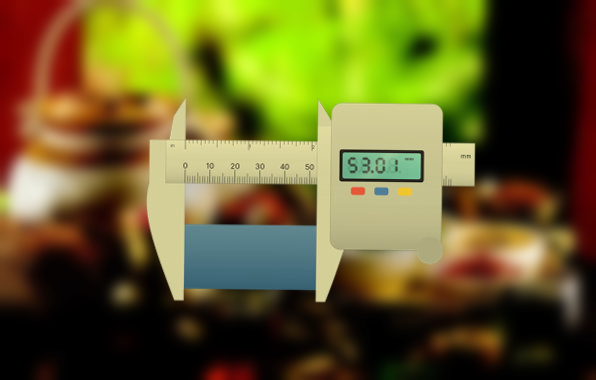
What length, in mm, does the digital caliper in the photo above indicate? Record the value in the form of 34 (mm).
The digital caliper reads 53.01 (mm)
